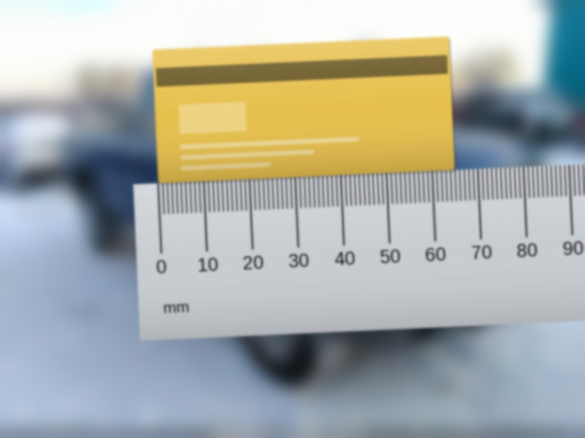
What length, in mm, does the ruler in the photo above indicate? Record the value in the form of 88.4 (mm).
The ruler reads 65 (mm)
